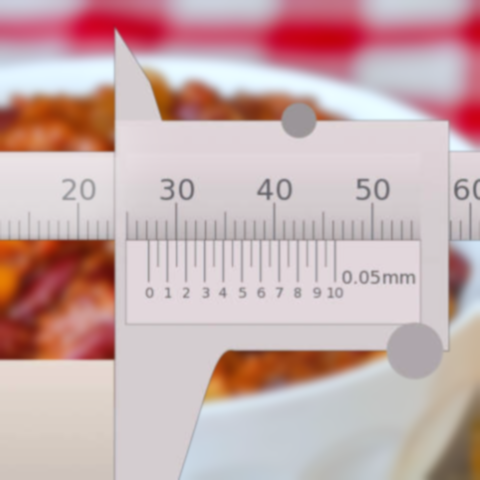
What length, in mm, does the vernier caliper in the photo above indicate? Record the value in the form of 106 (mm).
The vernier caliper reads 27.2 (mm)
